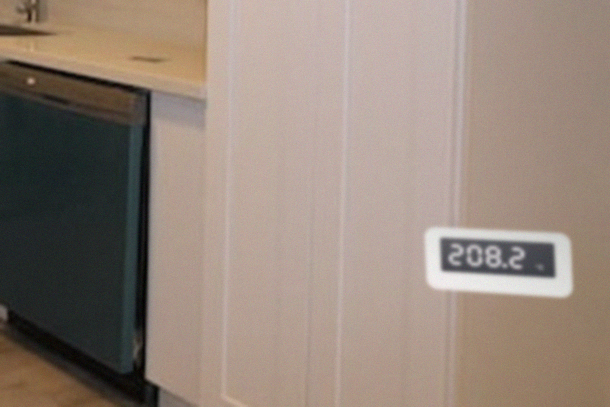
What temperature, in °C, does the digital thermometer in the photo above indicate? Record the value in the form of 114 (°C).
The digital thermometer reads 208.2 (°C)
